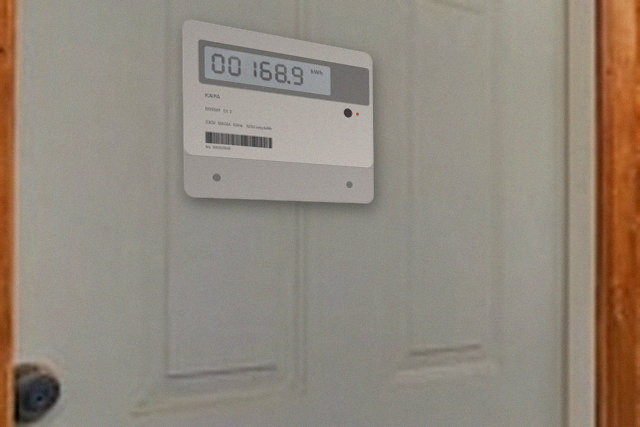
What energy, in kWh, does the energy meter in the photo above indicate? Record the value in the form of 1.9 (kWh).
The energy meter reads 168.9 (kWh)
